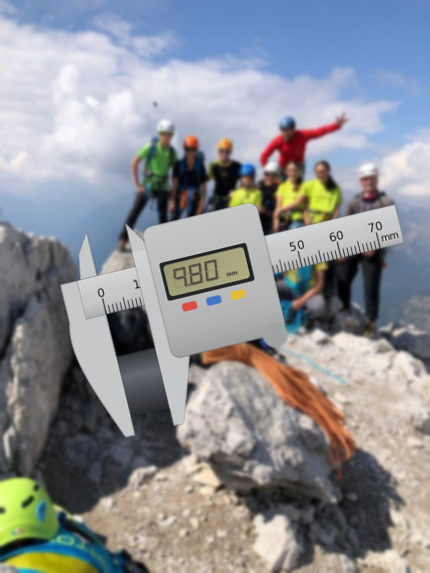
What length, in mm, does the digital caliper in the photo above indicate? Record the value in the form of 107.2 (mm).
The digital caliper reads 9.80 (mm)
